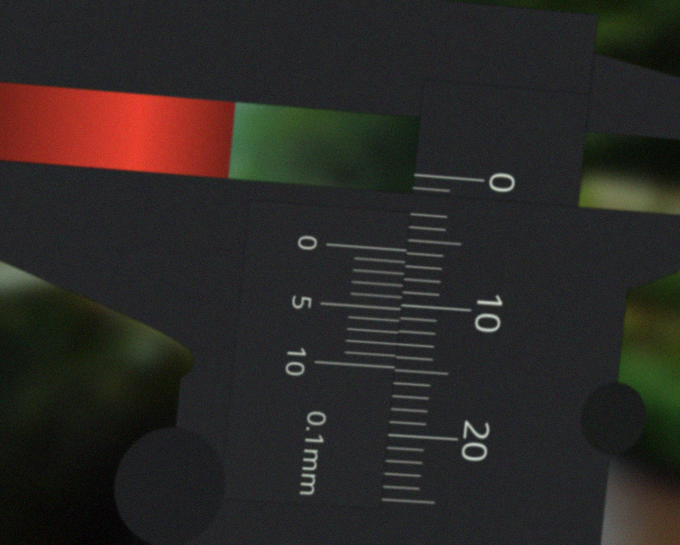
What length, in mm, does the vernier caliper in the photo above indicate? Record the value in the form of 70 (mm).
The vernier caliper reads 5.8 (mm)
